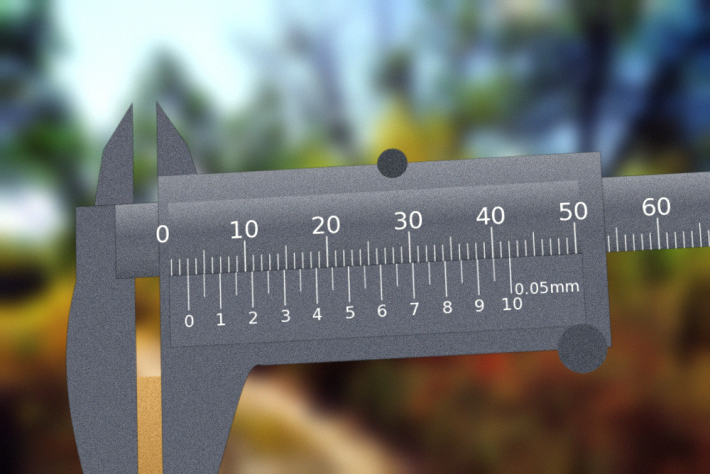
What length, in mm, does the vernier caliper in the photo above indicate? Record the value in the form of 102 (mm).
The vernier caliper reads 3.0 (mm)
